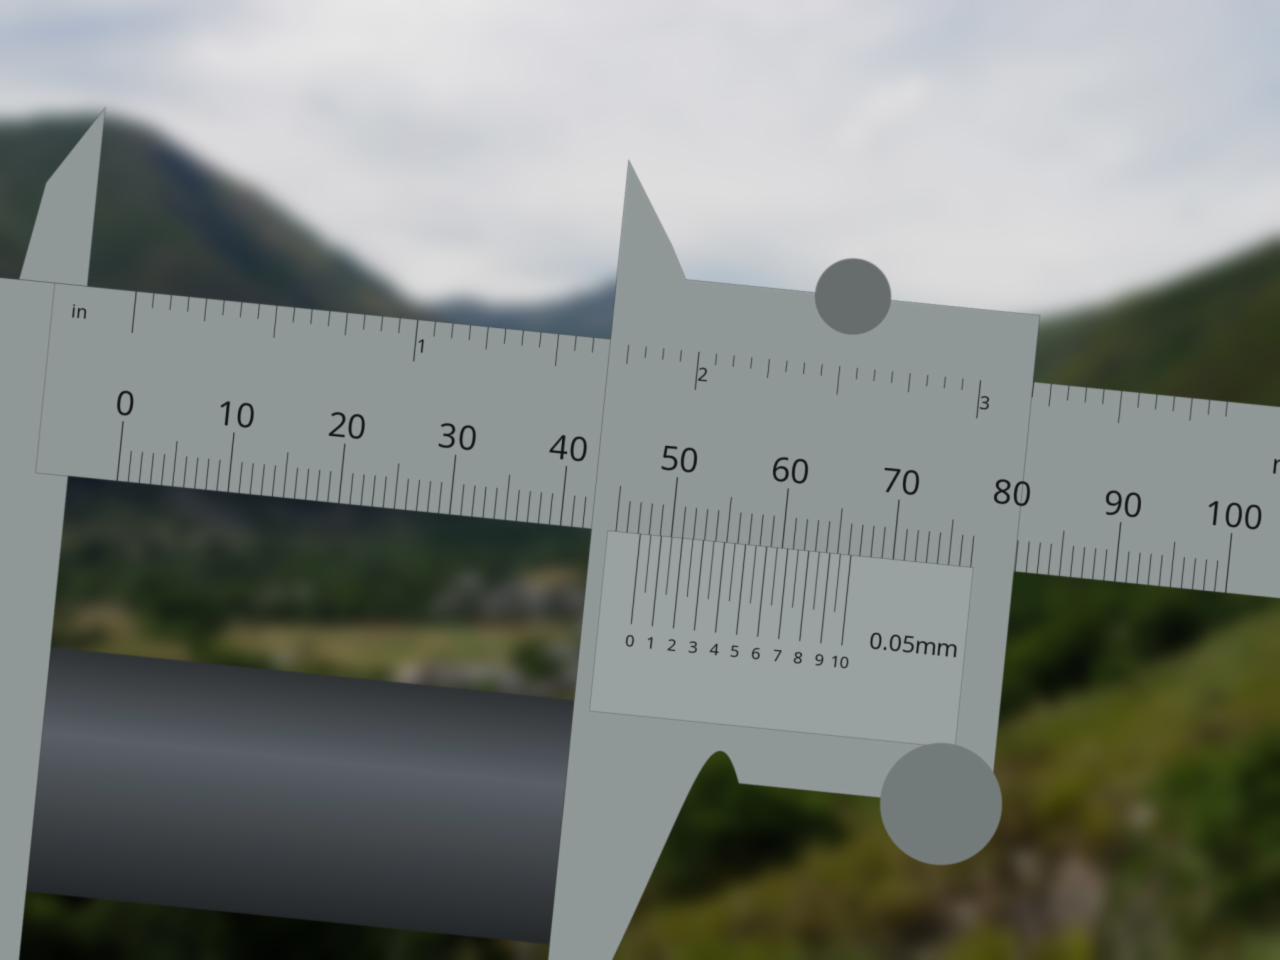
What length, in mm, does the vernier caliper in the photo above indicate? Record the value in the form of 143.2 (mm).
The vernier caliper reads 47.2 (mm)
